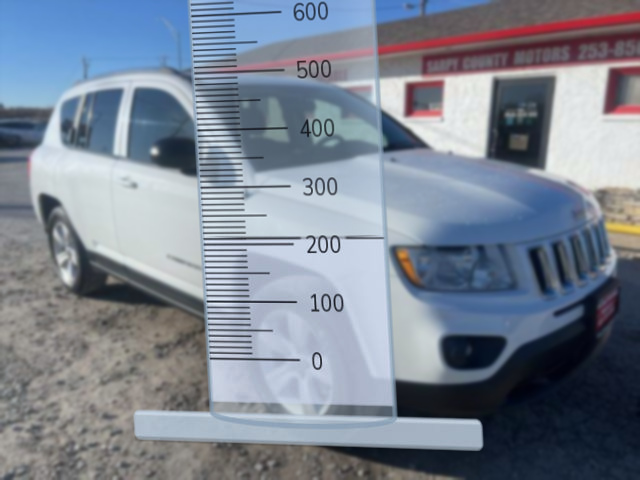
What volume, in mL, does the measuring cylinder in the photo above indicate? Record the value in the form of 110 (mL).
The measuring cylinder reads 210 (mL)
